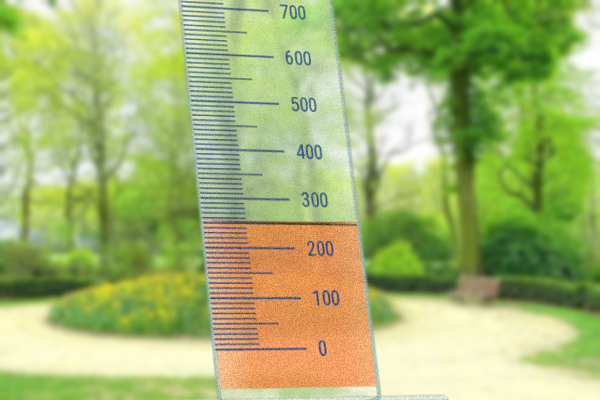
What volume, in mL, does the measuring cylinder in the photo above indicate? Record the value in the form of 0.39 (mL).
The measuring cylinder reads 250 (mL)
